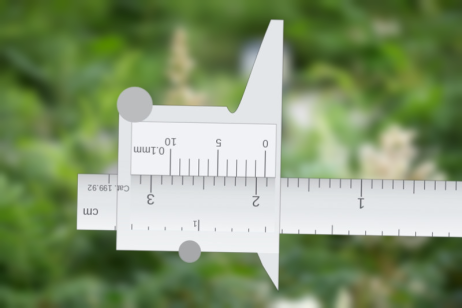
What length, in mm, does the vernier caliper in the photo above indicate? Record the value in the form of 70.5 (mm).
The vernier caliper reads 19.2 (mm)
